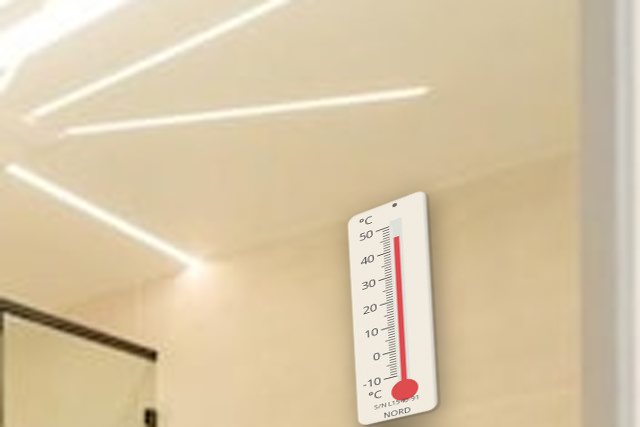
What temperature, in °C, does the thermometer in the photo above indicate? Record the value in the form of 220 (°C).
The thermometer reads 45 (°C)
